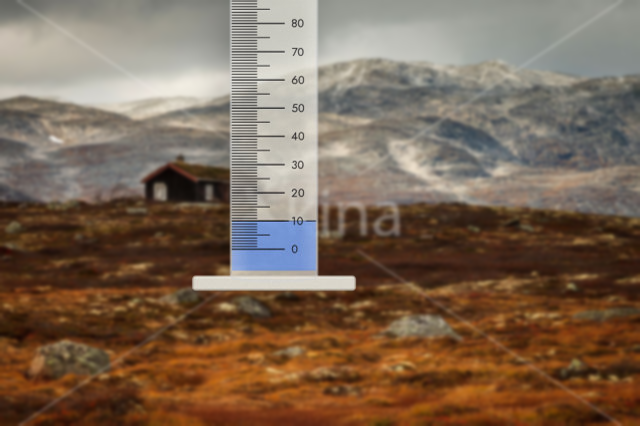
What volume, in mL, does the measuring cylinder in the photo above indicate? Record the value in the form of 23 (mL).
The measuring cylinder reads 10 (mL)
